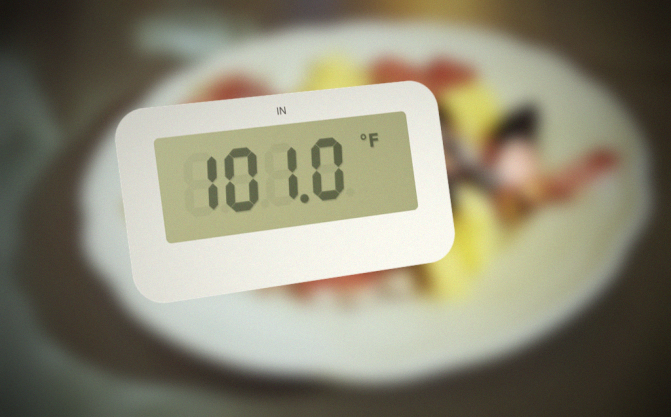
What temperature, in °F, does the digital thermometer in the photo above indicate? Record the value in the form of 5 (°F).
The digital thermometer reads 101.0 (°F)
